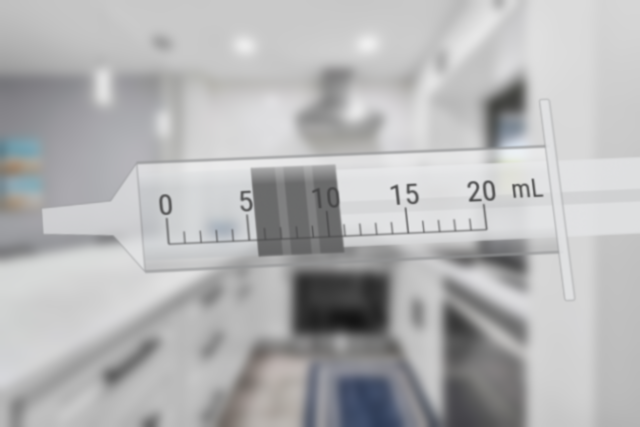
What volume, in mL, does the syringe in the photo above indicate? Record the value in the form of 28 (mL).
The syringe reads 5.5 (mL)
